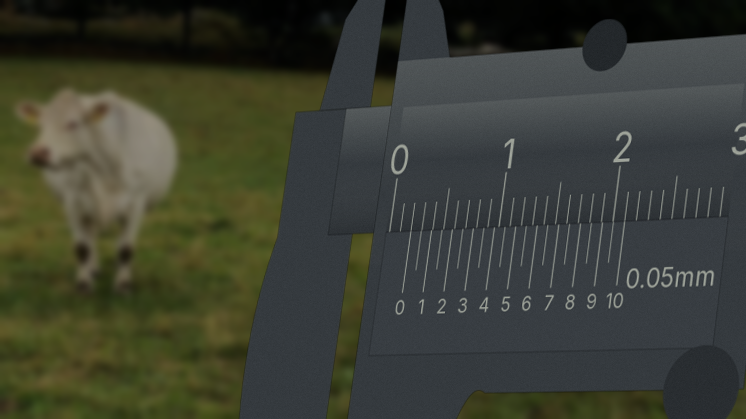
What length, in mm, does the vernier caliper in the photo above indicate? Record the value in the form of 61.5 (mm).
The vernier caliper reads 2.0 (mm)
